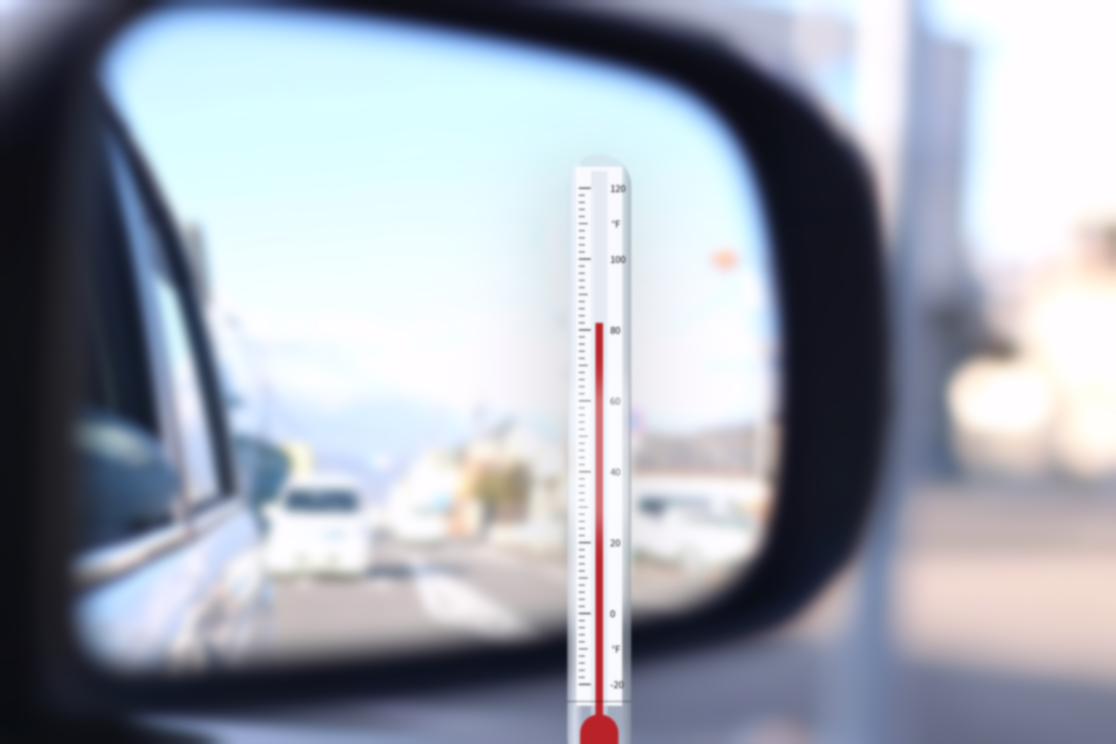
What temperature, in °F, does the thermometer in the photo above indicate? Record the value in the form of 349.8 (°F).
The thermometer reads 82 (°F)
